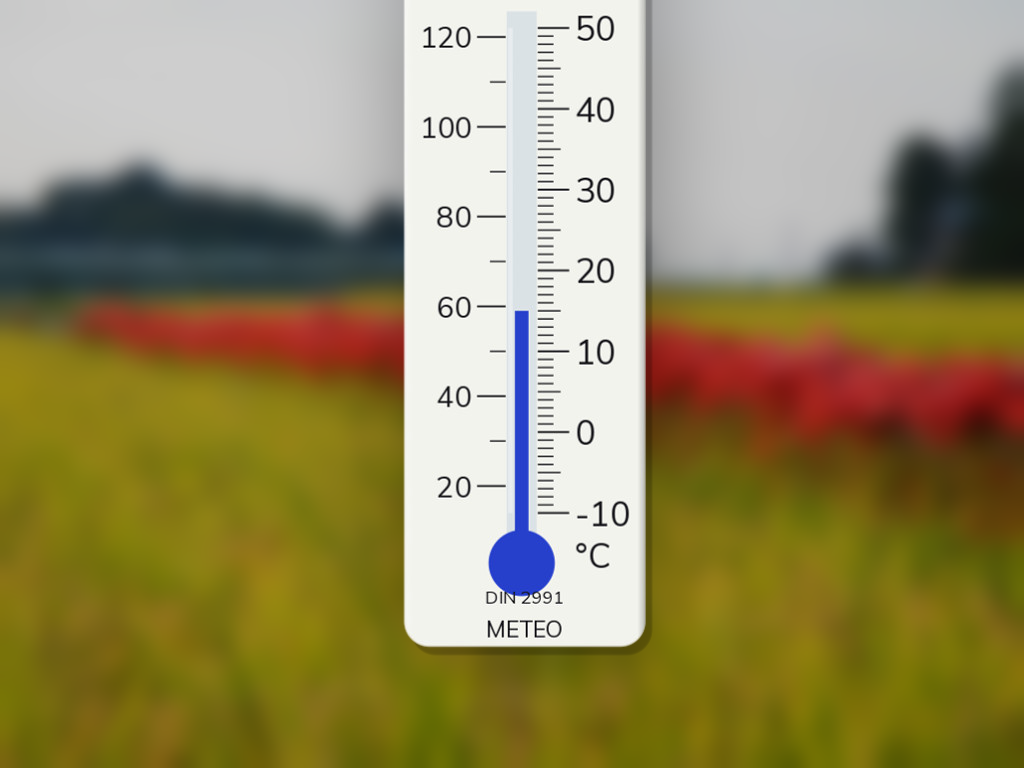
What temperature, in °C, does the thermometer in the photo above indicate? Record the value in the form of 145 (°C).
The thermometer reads 15 (°C)
